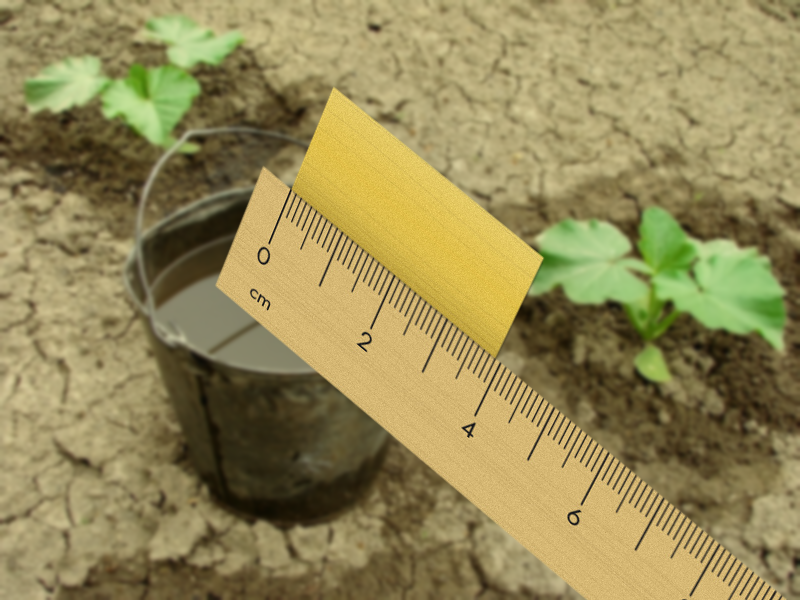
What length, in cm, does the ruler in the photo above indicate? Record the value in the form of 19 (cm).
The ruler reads 3.9 (cm)
